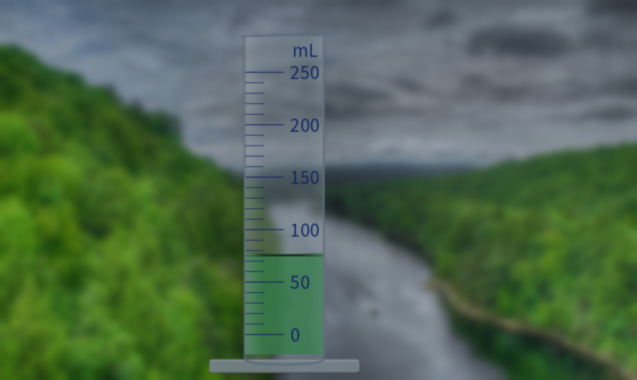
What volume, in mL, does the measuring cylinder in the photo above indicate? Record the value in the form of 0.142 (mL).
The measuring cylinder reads 75 (mL)
